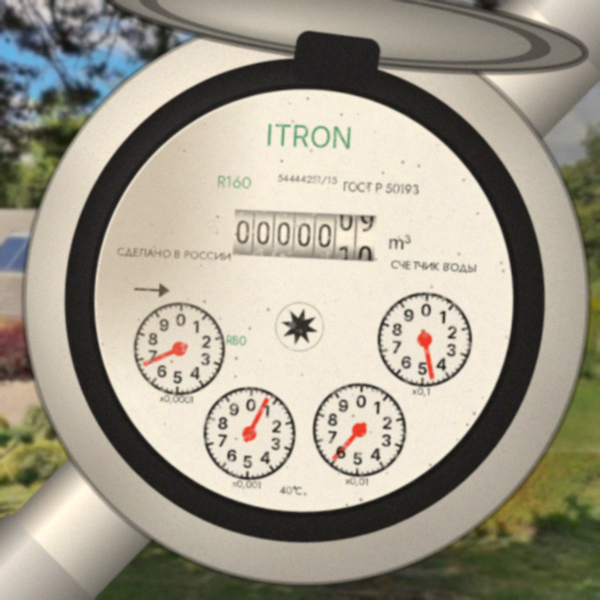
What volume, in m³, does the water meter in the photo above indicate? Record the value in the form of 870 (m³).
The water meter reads 9.4606 (m³)
